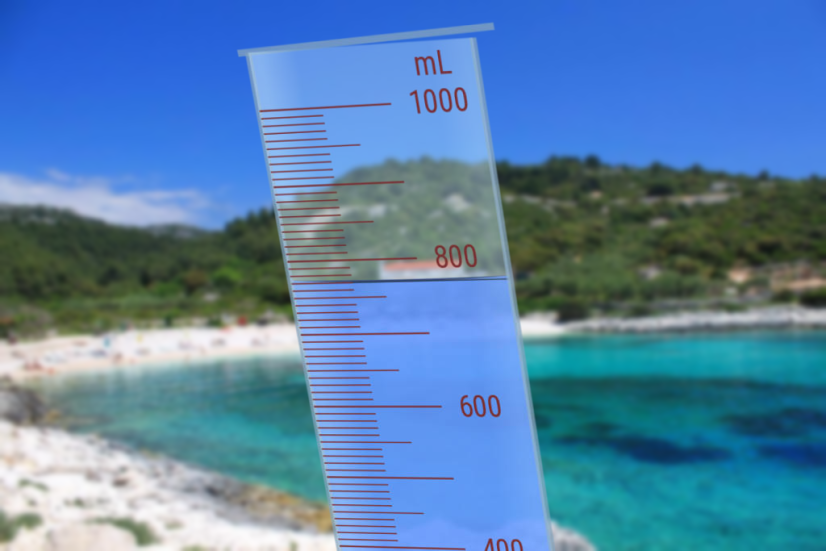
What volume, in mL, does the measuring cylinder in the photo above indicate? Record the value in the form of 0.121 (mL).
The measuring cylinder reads 770 (mL)
